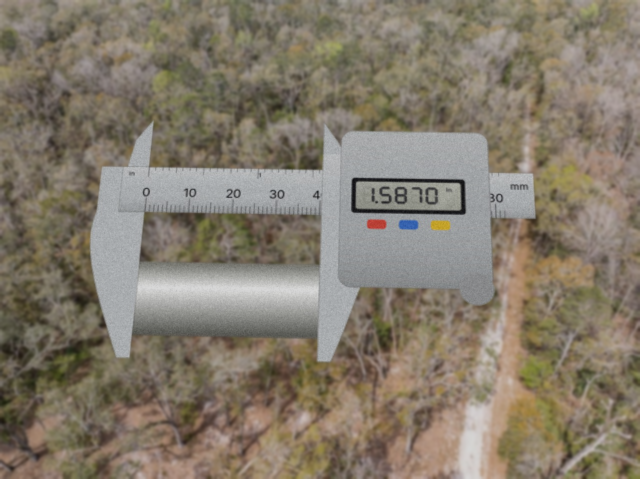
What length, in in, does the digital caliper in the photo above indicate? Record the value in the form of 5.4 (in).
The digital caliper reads 1.5870 (in)
